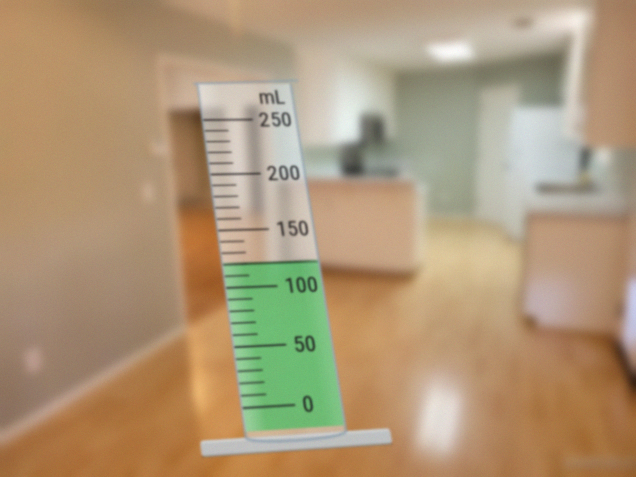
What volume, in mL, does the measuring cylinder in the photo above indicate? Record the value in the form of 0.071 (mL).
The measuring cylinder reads 120 (mL)
